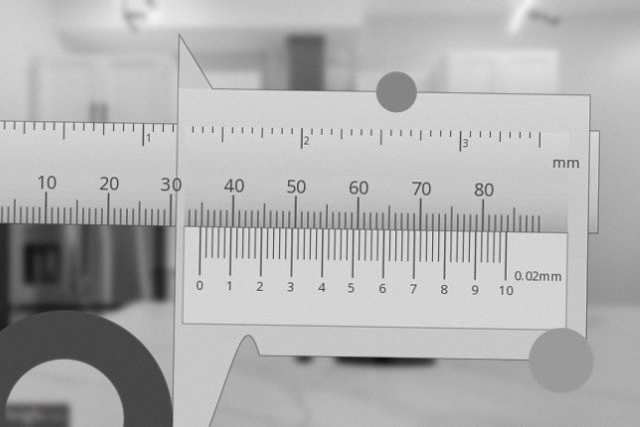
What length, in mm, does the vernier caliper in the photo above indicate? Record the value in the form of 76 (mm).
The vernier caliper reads 34.8 (mm)
